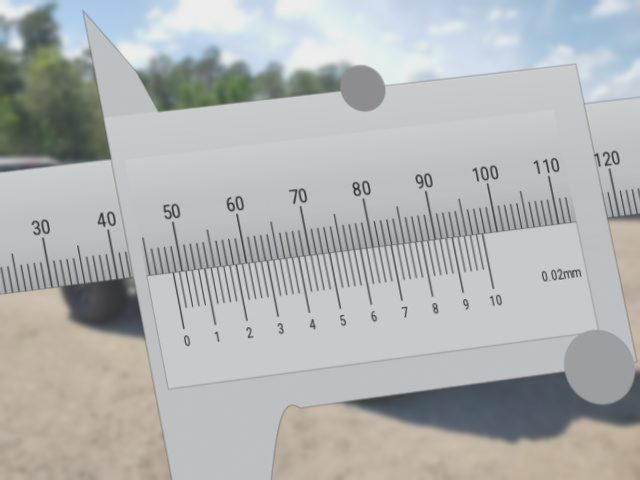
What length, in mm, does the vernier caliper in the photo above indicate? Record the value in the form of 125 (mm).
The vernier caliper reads 48.6 (mm)
